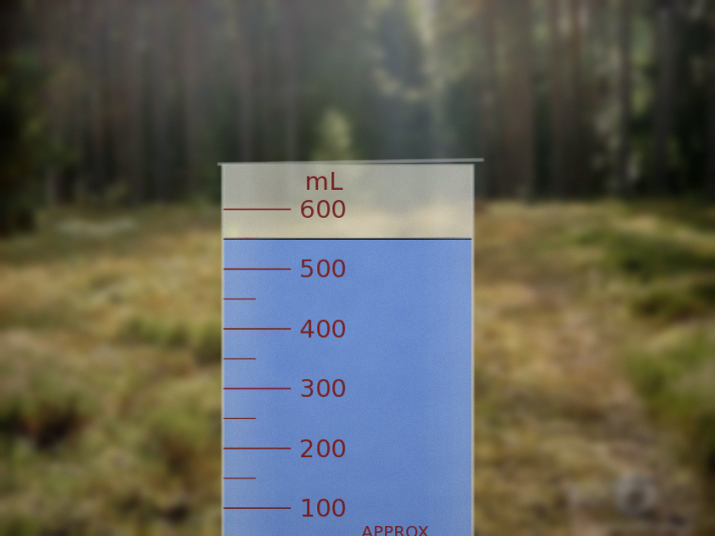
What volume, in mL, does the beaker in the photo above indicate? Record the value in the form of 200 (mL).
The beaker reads 550 (mL)
